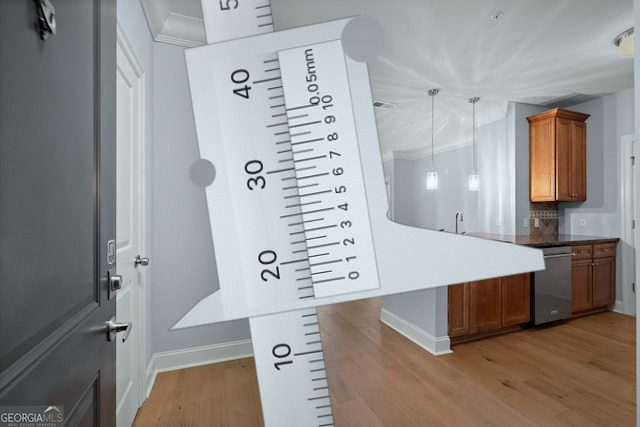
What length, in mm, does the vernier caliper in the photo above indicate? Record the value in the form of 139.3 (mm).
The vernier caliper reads 17.4 (mm)
